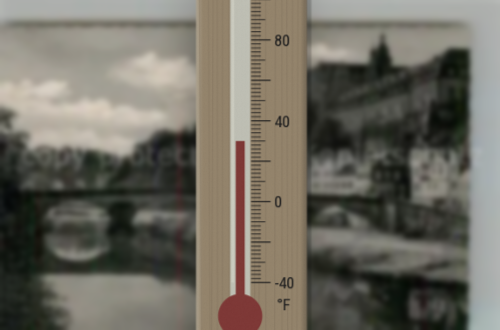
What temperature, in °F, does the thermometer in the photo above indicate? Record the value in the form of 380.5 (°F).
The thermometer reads 30 (°F)
